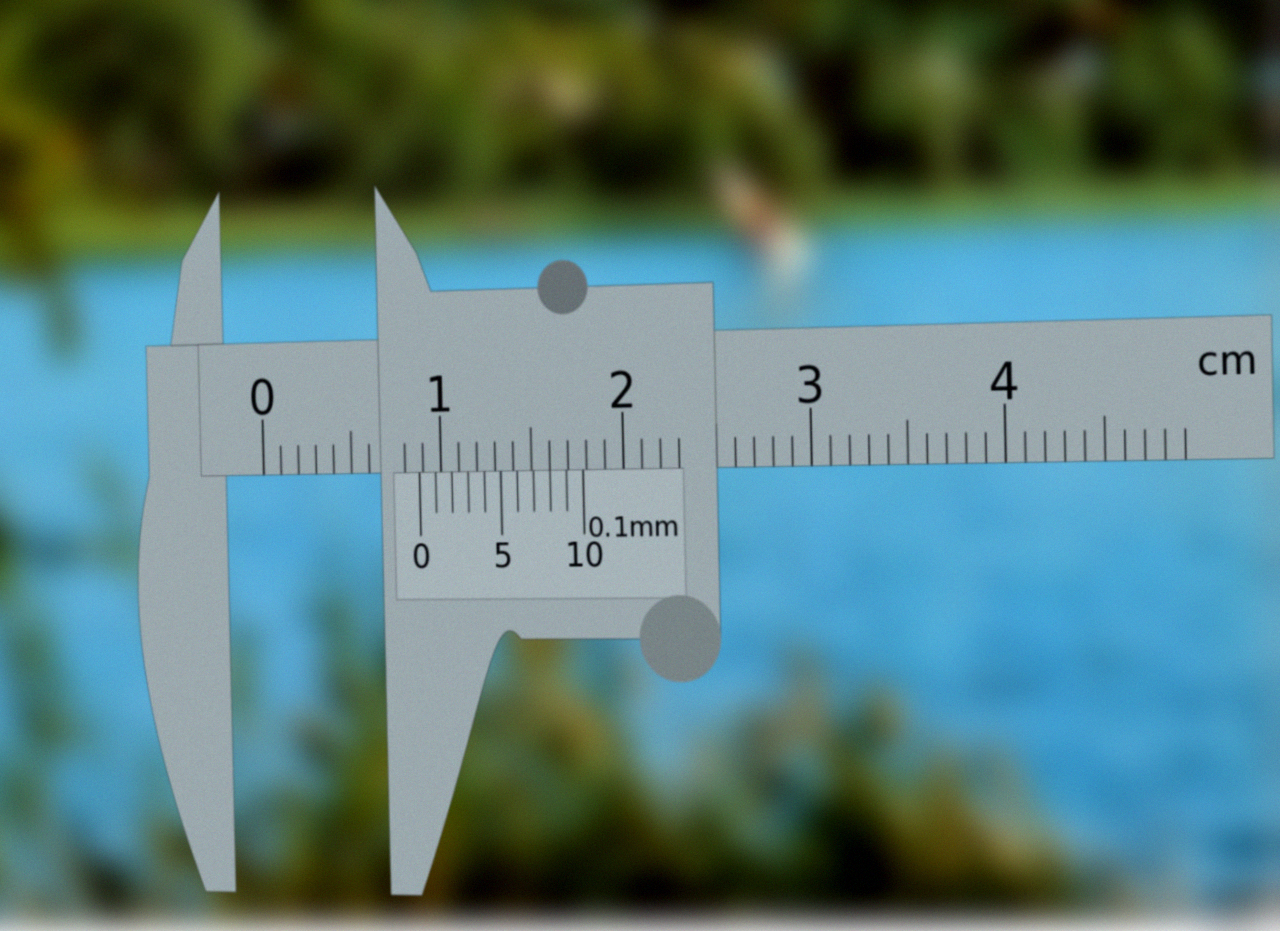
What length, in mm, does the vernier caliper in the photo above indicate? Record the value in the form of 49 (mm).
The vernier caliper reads 8.8 (mm)
